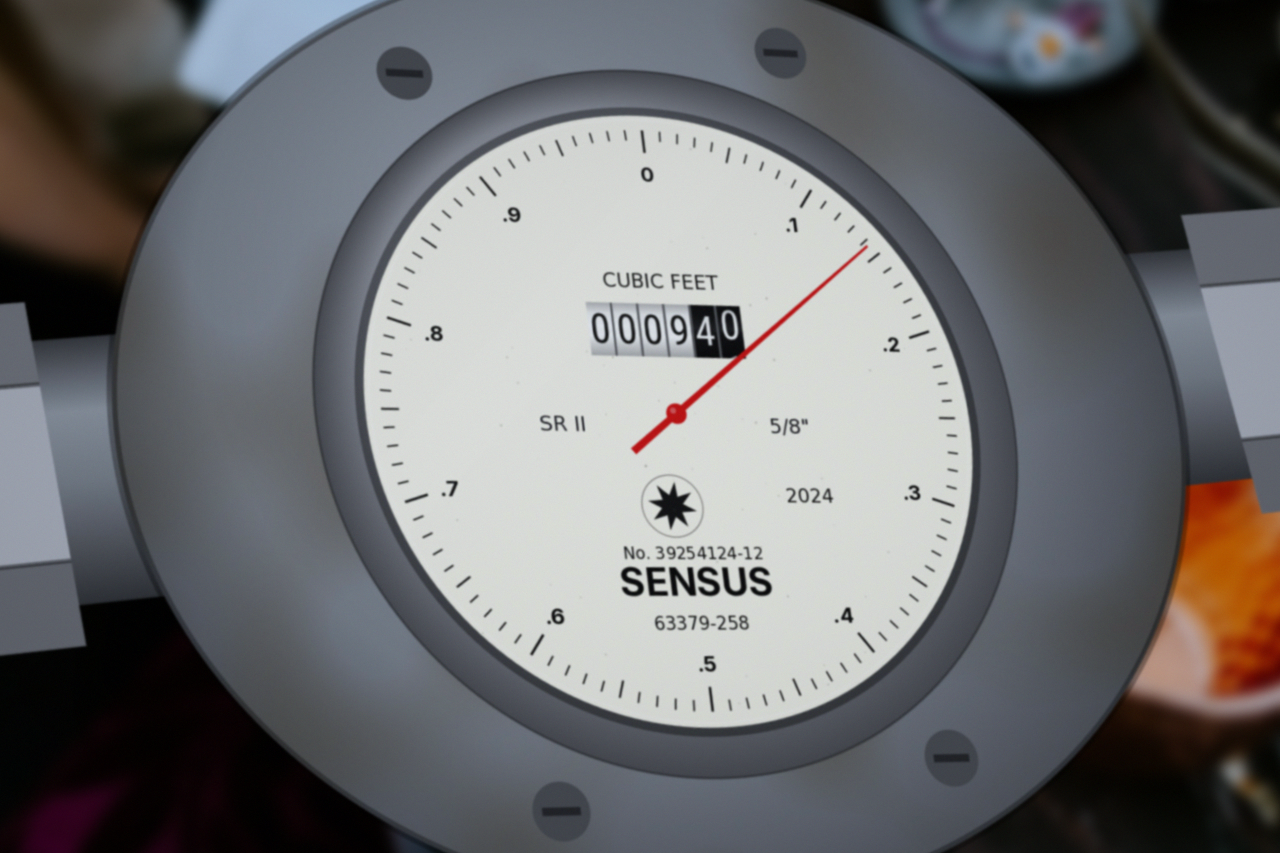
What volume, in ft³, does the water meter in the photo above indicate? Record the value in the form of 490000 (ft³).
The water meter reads 940.14 (ft³)
